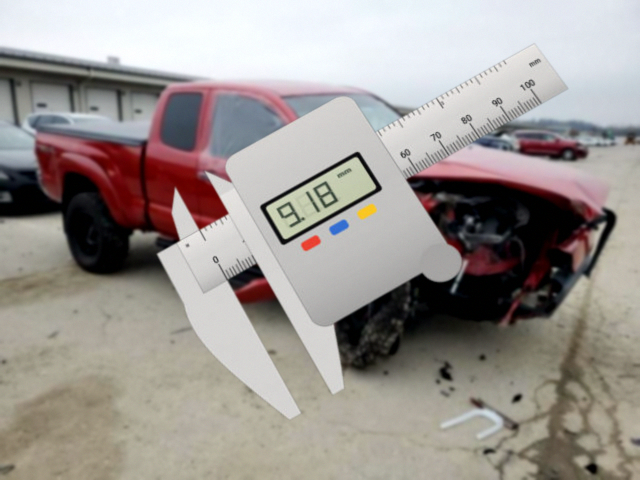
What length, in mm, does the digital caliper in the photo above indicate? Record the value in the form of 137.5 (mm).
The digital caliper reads 9.18 (mm)
